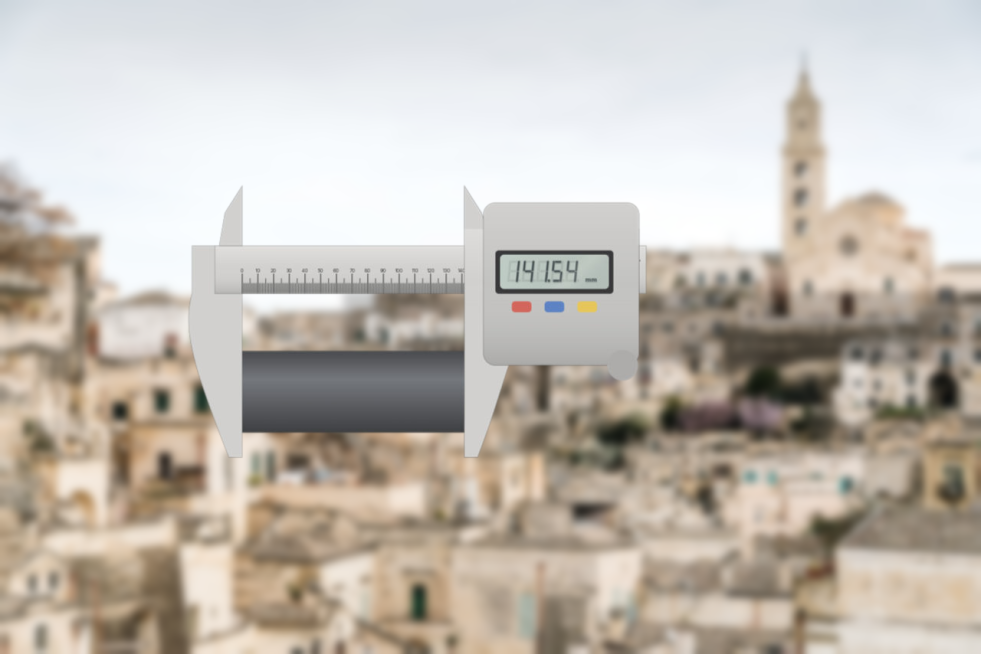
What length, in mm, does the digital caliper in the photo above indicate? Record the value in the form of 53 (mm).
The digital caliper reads 141.54 (mm)
